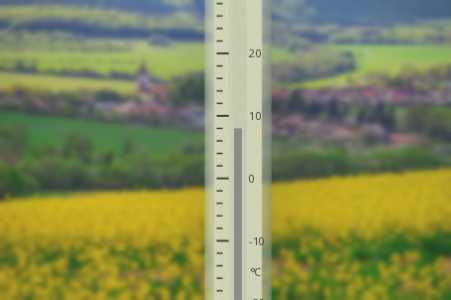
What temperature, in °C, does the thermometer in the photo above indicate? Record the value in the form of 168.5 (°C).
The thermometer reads 8 (°C)
